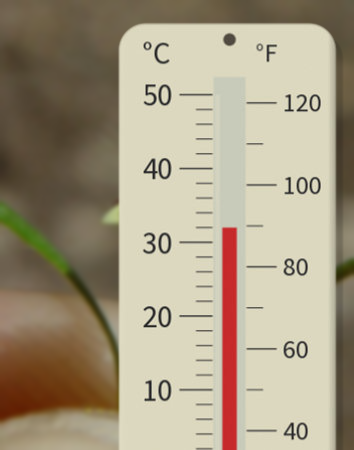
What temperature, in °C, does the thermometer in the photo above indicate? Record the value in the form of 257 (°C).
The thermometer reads 32 (°C)
